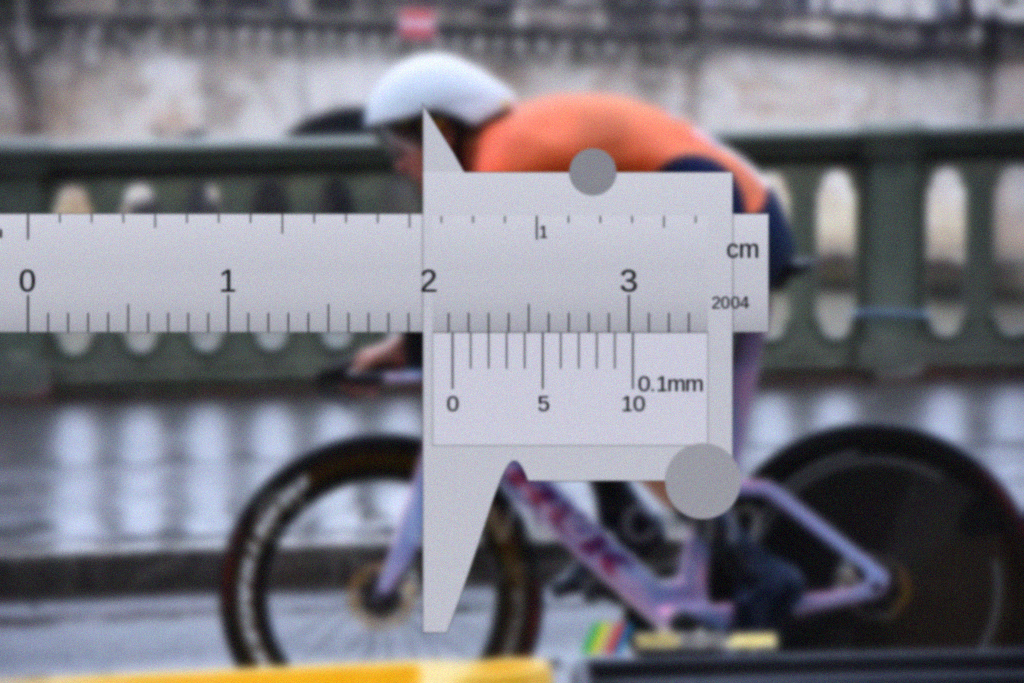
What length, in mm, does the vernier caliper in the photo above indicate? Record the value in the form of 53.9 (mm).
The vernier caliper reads 21.2 (mm)
